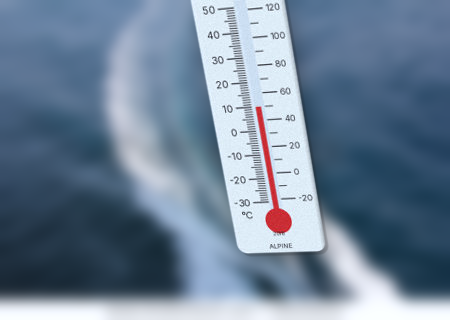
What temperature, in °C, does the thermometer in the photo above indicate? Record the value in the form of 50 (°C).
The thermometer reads 10 (°C)
